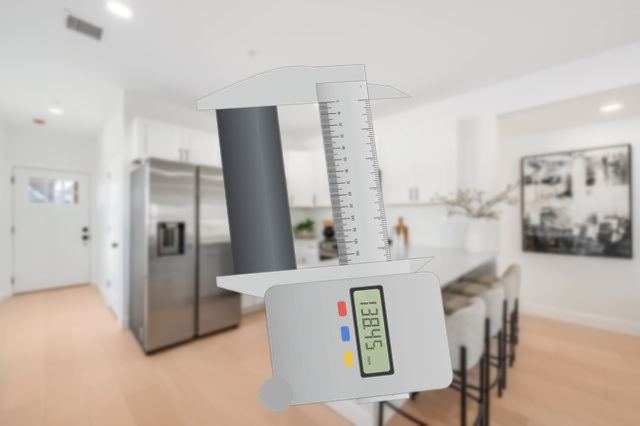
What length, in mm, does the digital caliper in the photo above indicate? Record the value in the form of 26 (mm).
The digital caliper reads 138.45 (mm)
